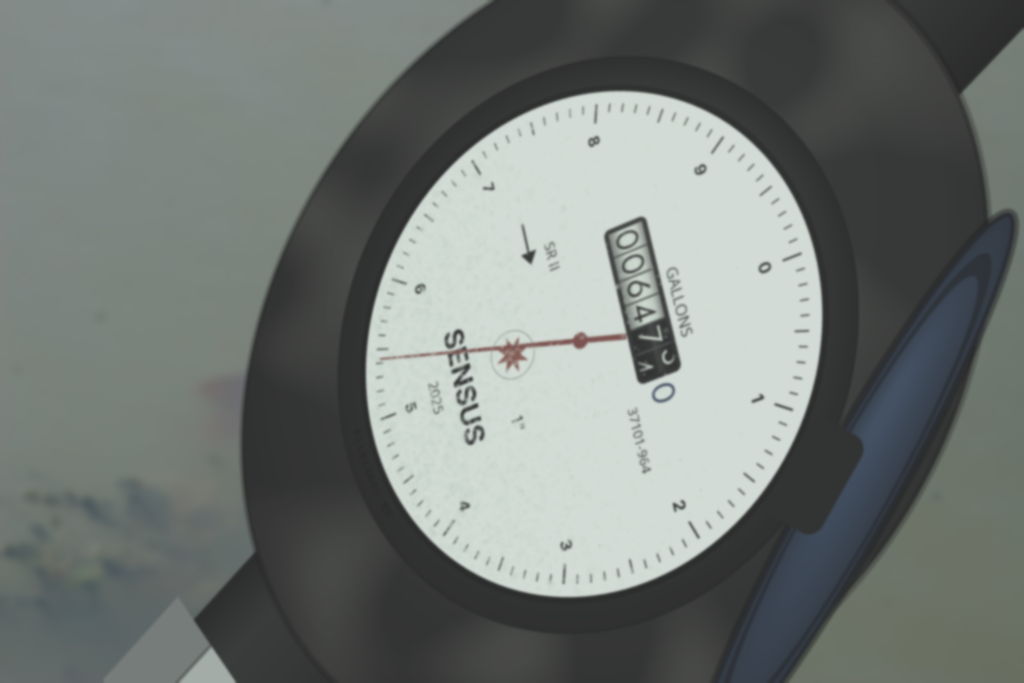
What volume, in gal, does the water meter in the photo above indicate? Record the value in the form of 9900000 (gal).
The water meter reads 64735.4 (gal)
